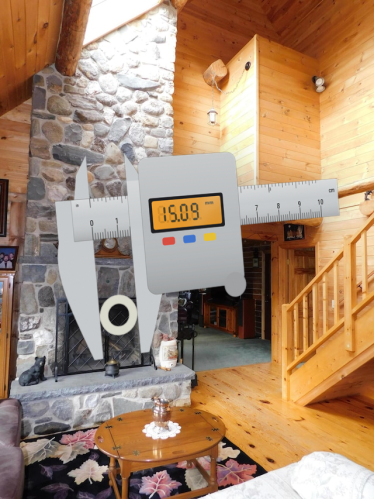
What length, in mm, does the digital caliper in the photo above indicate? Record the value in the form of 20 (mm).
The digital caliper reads 15.09 (mm)
